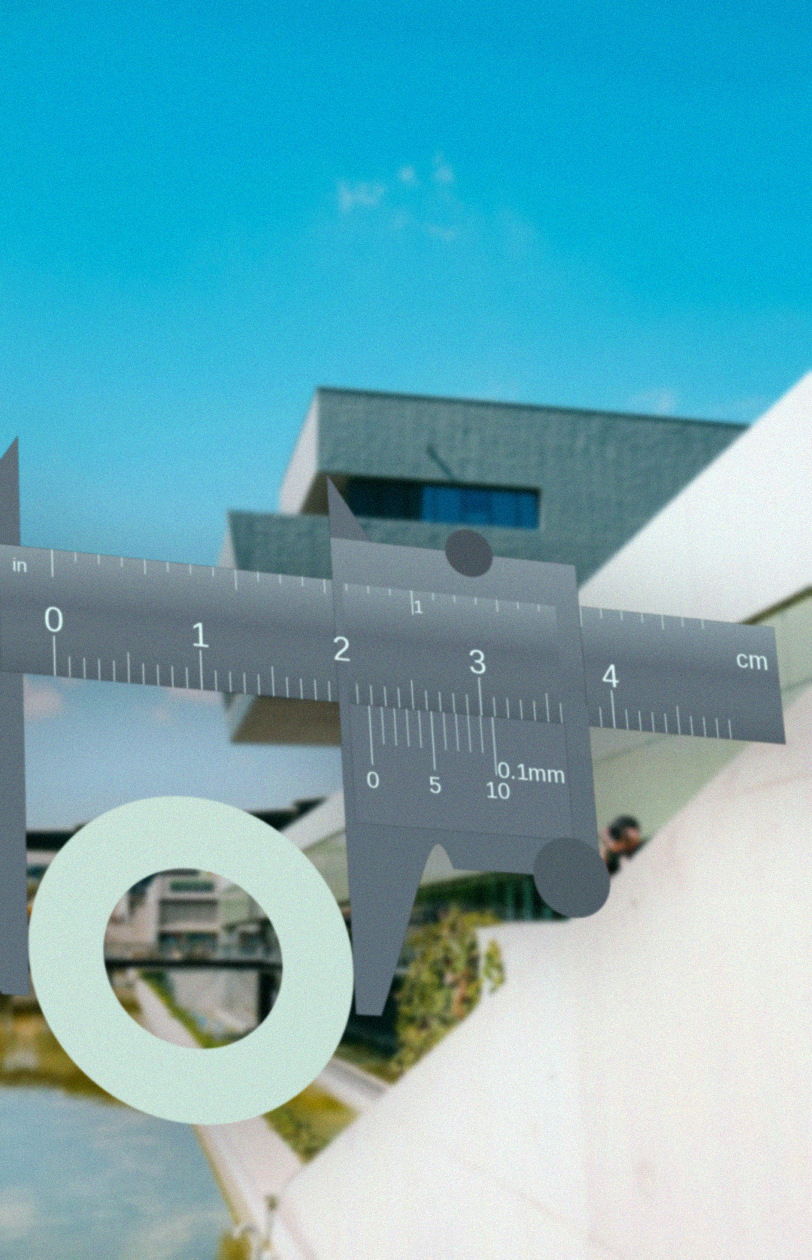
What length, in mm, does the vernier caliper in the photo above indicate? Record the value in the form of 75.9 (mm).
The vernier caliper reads 21.8 (mm)
